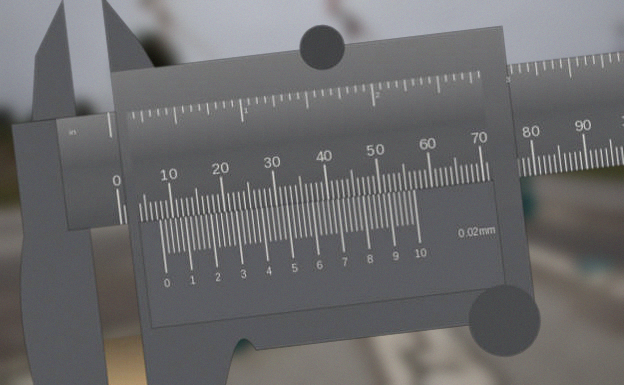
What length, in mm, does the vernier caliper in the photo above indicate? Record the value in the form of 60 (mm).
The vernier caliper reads 7.5 (mm)
